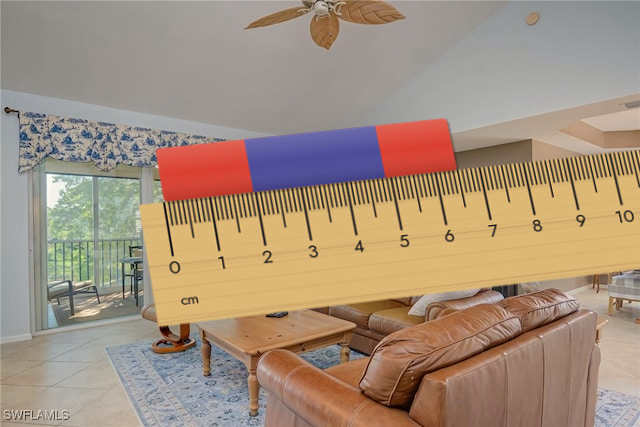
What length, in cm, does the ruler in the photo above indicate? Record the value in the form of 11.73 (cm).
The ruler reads 6.5 (cm)
